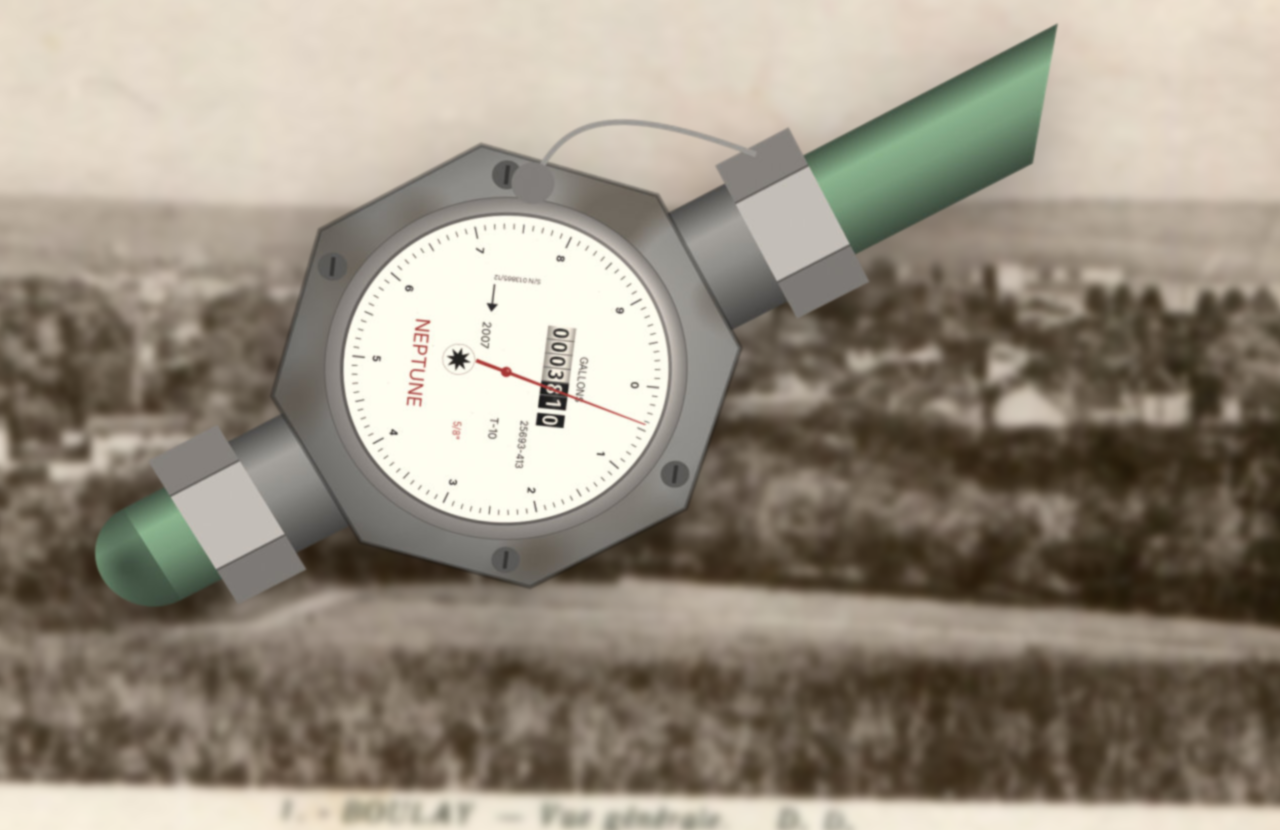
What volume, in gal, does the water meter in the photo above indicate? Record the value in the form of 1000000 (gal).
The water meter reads 3810.4 (gal)
